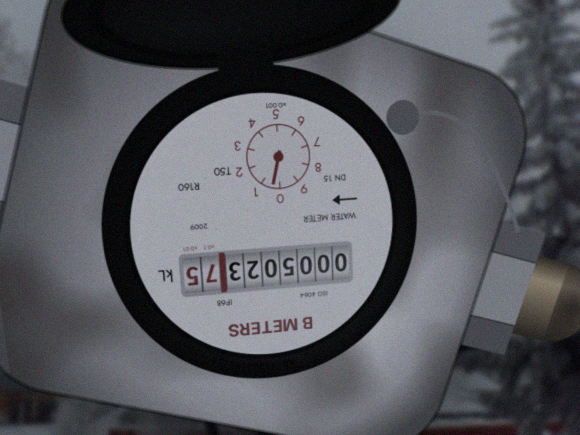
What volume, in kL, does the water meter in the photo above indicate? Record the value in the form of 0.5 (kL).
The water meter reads 5023.750 (kL)
